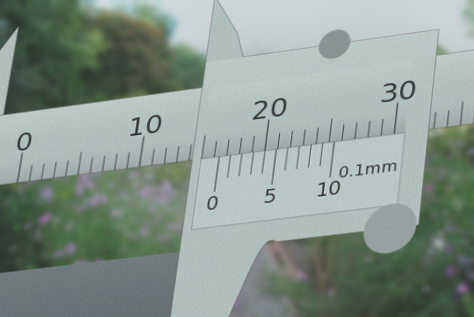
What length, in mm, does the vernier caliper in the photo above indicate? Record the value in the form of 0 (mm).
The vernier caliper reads 16.4 (mm)
